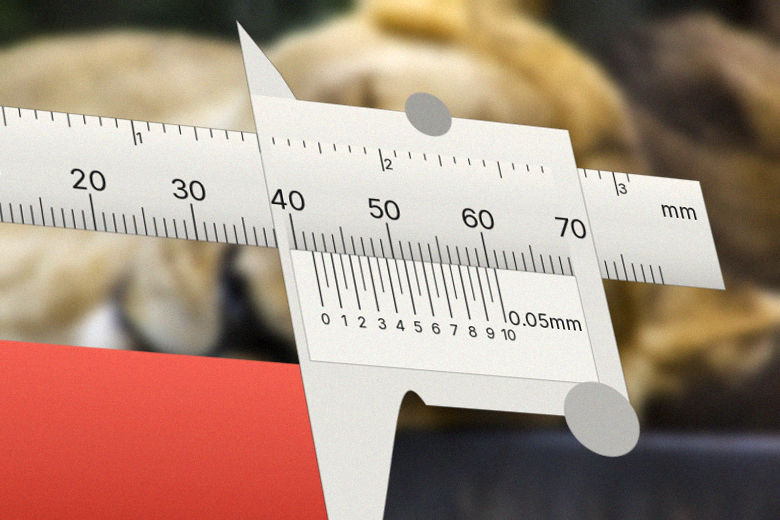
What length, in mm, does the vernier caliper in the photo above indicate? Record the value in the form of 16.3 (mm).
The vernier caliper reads 41.6 (mm)
